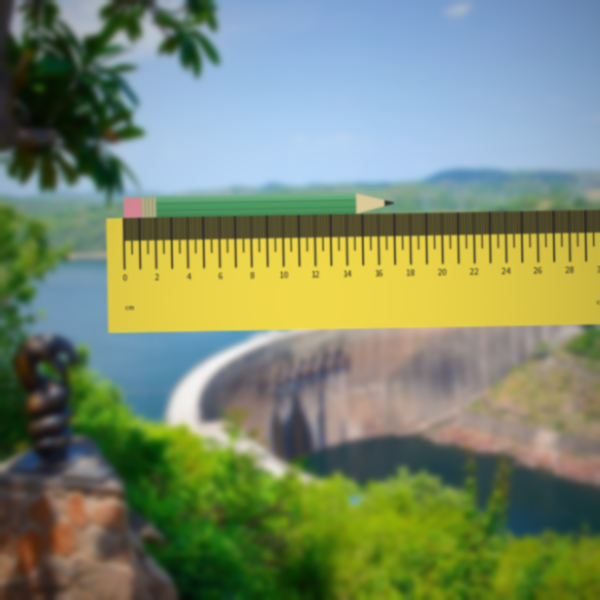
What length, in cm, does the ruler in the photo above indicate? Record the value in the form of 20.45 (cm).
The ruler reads 17 (cm)
